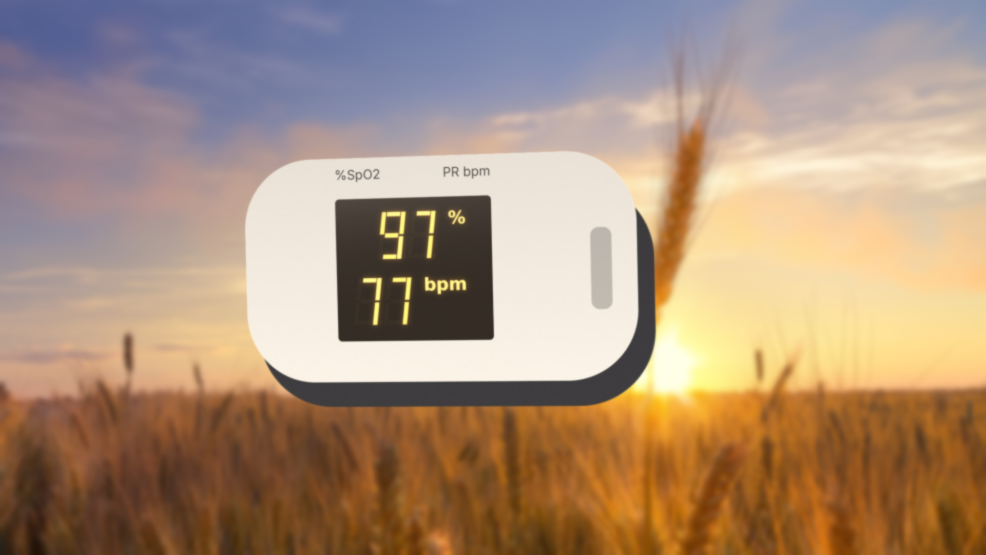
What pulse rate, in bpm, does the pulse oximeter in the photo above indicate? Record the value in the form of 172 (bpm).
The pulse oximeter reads 77 (bpm)
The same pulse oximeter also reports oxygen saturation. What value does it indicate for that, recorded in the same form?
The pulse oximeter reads 97 (%)
